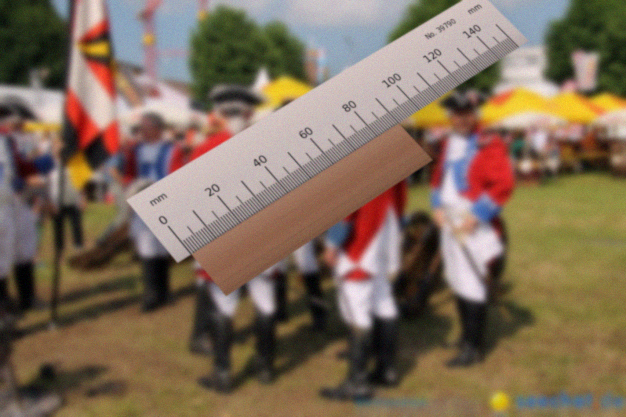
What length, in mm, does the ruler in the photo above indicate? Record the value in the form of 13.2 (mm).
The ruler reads 90 (mm)
